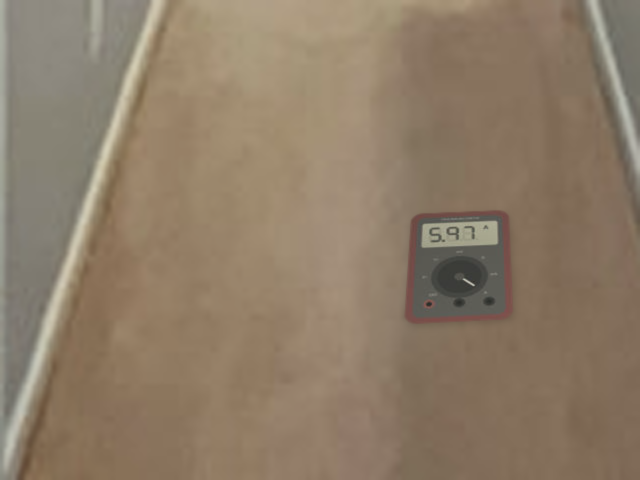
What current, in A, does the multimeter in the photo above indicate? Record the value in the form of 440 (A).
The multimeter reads 5.97 (A)
